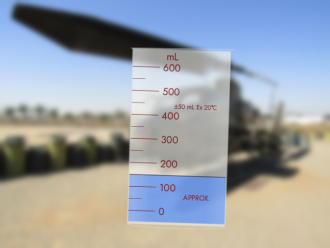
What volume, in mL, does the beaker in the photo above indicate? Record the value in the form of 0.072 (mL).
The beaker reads 150 (mL)
